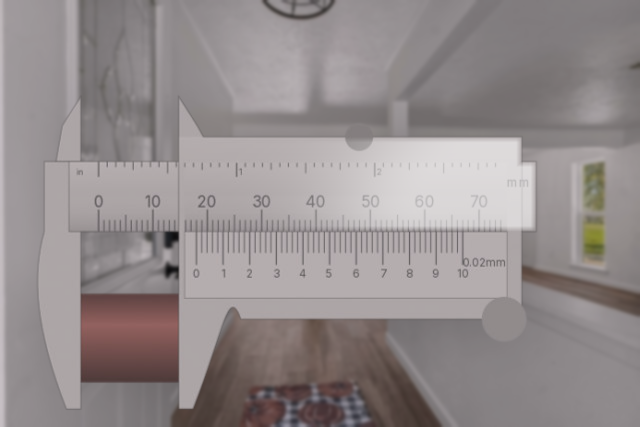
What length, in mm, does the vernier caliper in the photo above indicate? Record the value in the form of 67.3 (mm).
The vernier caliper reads 18.0 (mm)
